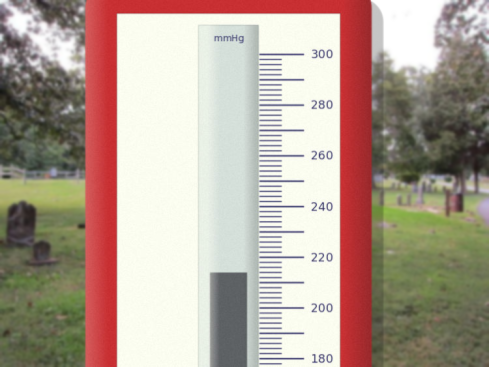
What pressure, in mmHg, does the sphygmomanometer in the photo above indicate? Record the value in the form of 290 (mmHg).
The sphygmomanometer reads 214 (mmHg)
